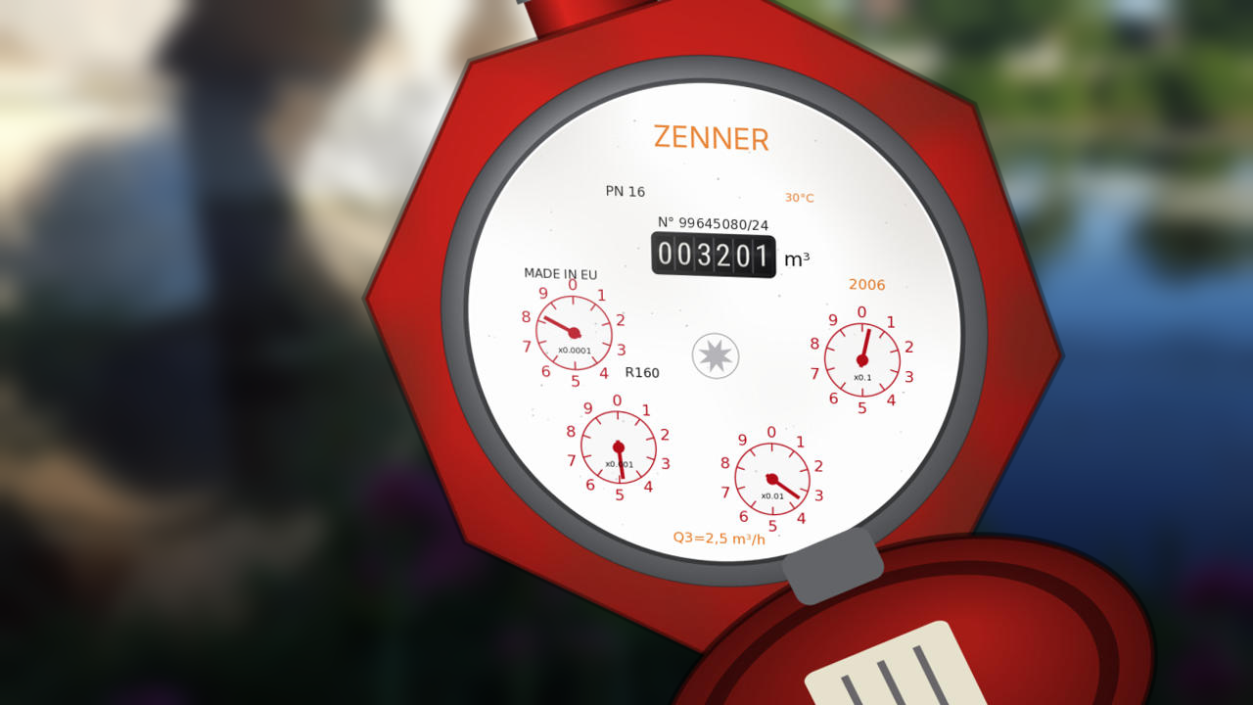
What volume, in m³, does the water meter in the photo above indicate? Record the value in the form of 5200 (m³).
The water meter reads 3201.0348 (m³)
